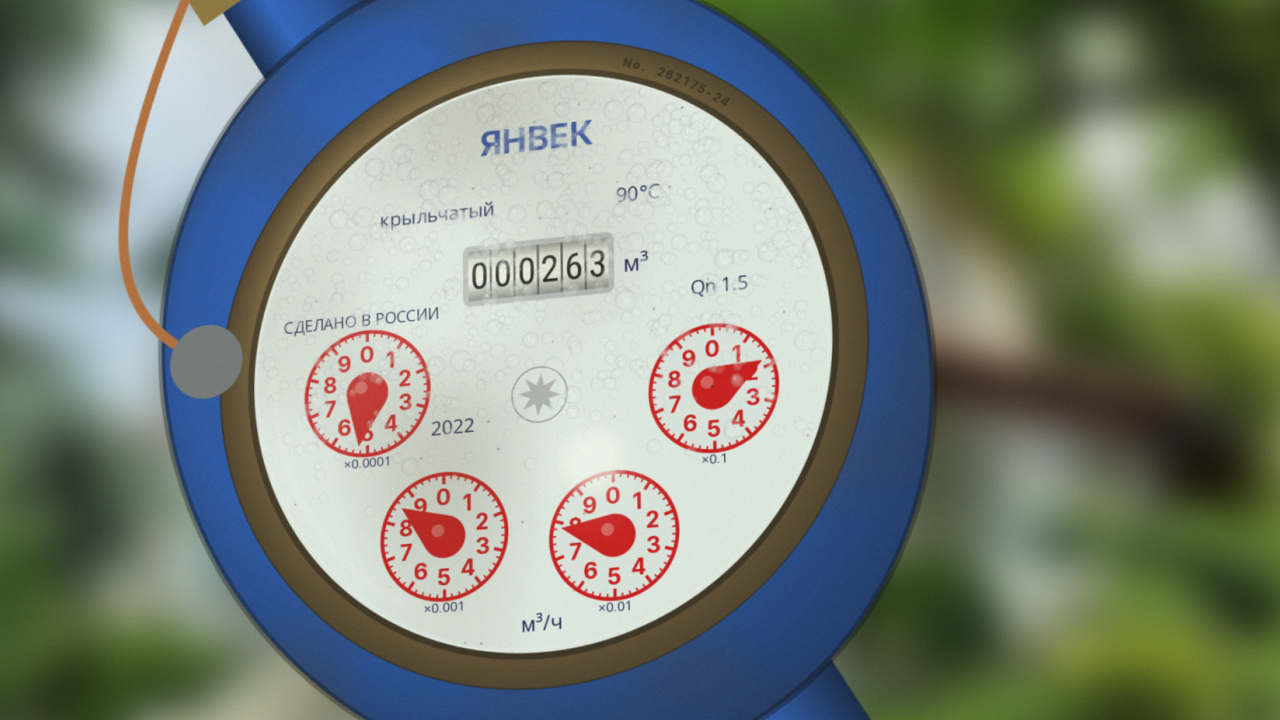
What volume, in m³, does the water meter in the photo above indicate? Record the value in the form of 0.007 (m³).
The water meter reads 263.1785 (m³)
